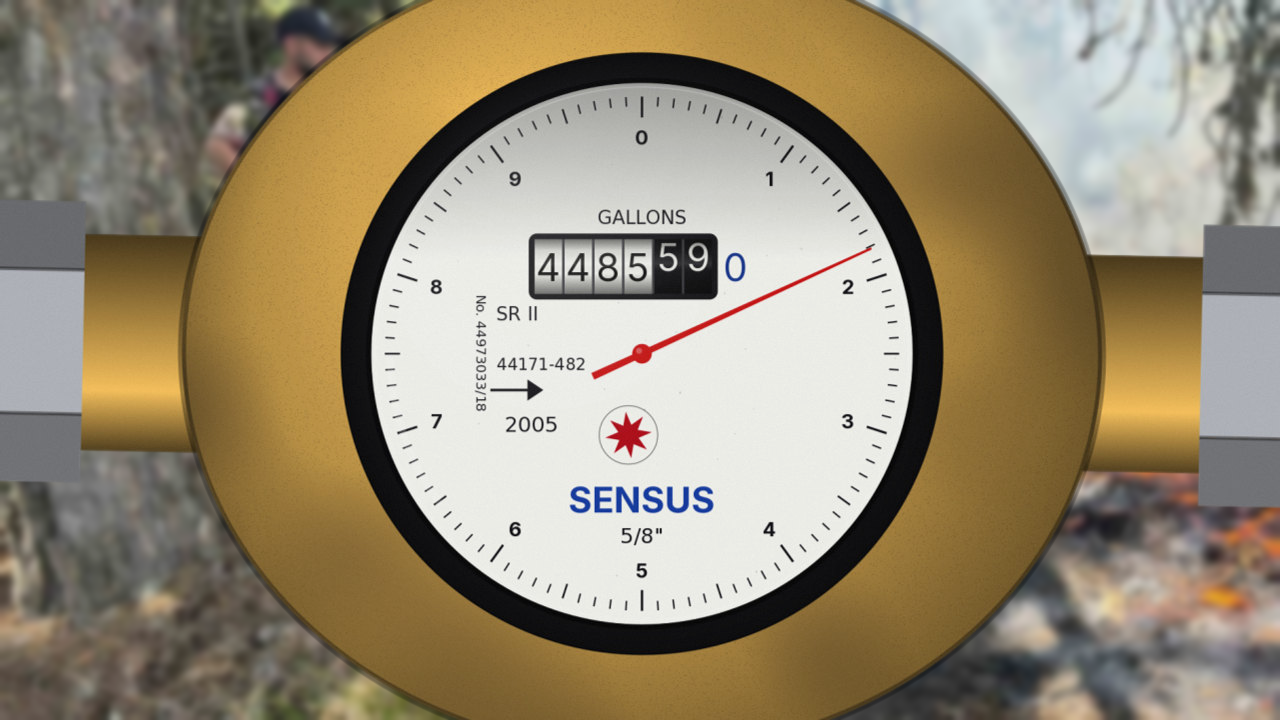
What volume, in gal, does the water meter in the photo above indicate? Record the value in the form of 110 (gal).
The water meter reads 4485591.8 (gal)
